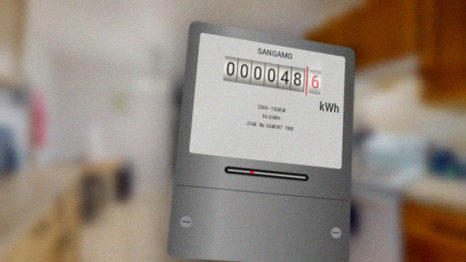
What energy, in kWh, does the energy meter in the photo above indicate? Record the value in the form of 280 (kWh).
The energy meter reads 48.6 (kWh)
